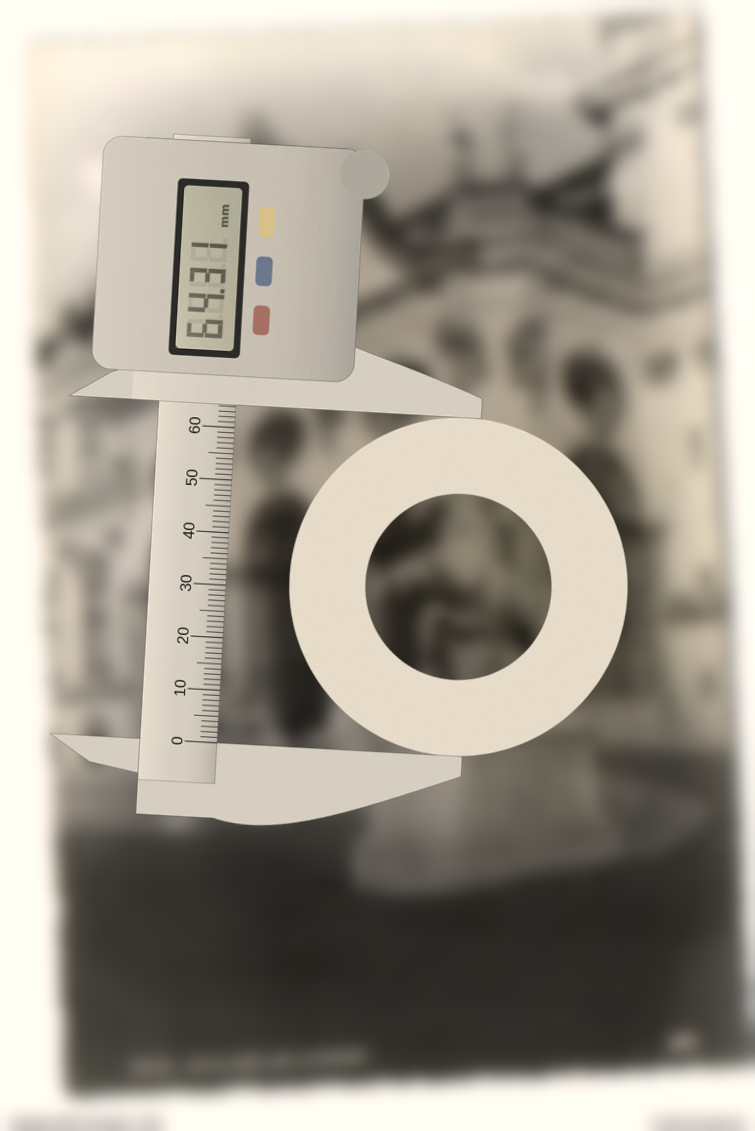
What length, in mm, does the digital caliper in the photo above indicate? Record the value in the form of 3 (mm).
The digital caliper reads 64.31 (mm)
